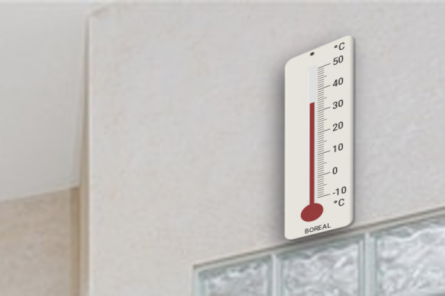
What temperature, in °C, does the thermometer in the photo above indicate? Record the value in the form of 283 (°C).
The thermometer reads 35 (°C)
